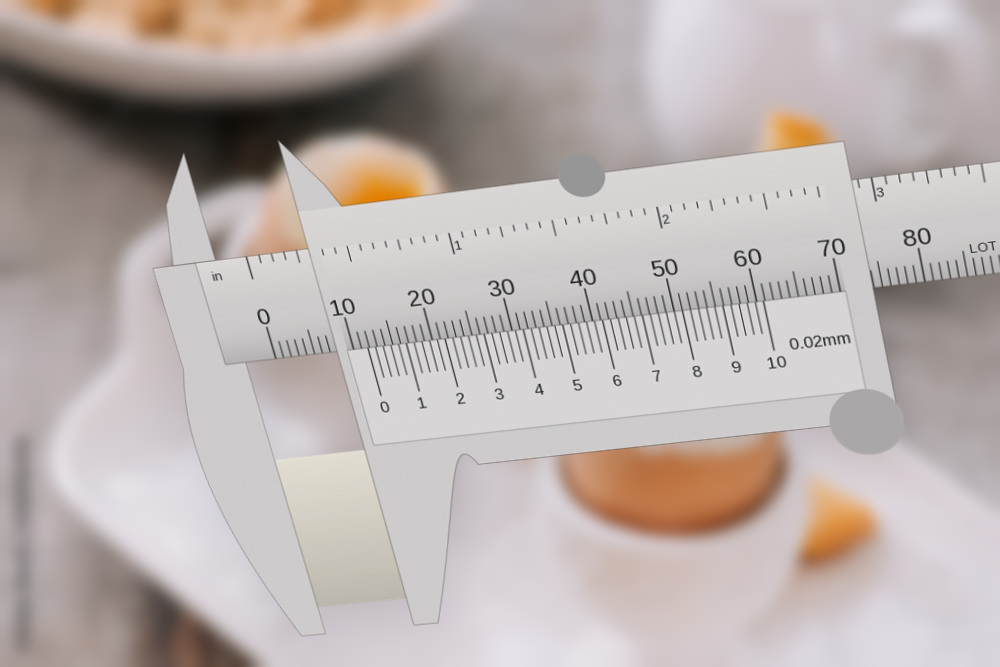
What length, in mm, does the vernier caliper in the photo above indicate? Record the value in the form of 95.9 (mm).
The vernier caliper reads 11.8 (mm)
